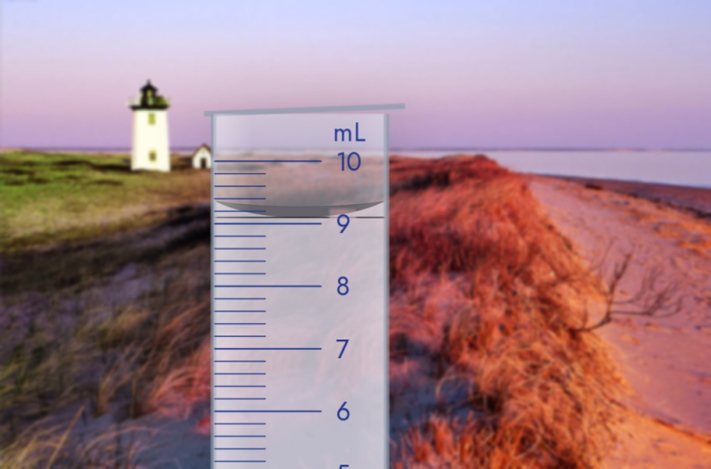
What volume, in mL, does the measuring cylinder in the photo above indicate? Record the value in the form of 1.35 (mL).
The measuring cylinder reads 9.1 (mL)
